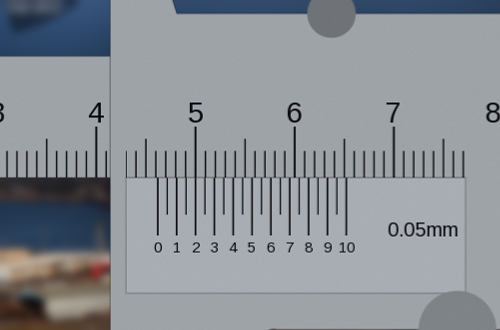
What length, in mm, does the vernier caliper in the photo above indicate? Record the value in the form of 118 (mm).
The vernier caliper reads 46.2 (mm)
